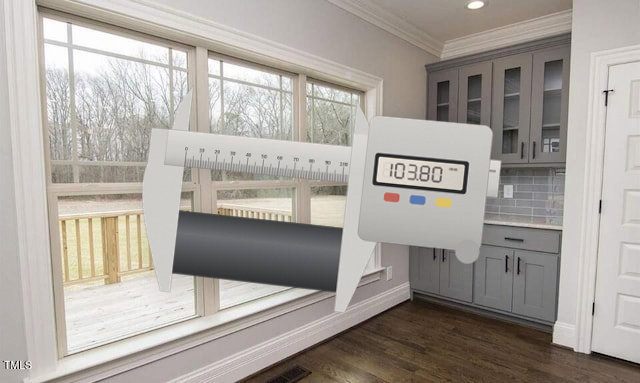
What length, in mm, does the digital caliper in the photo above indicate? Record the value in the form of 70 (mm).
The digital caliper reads 103.80 (mm)
